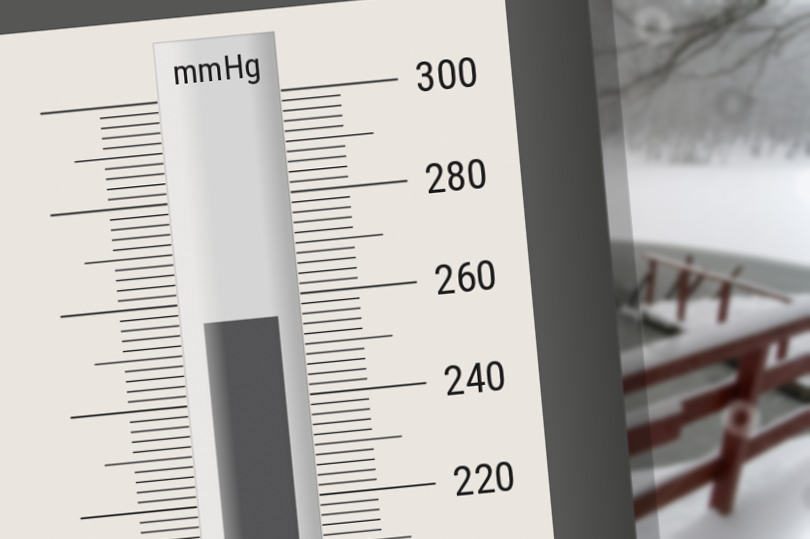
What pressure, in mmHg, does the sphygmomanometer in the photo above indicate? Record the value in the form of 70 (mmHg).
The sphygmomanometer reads 256 (mmHg)
